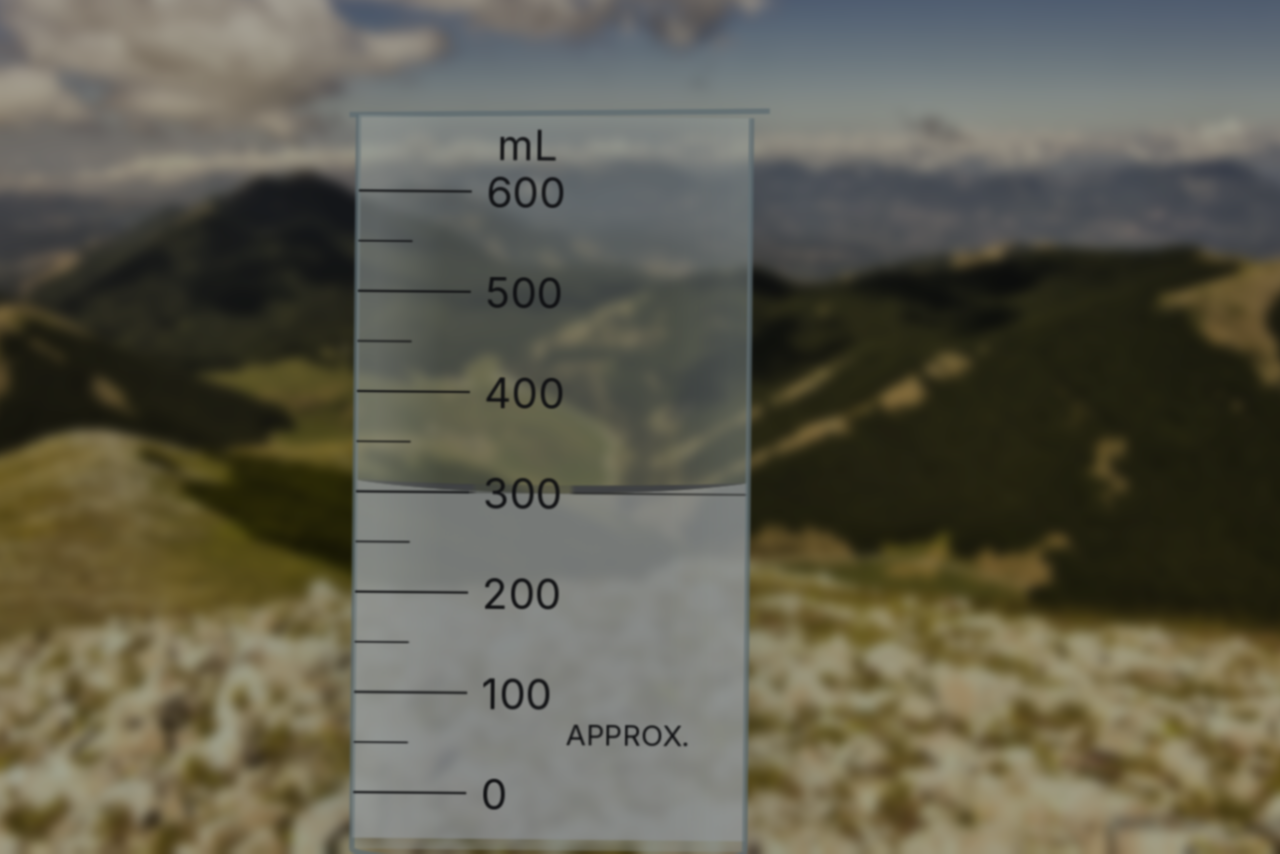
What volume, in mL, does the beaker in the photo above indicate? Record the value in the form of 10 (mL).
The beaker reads 300 (mL)
